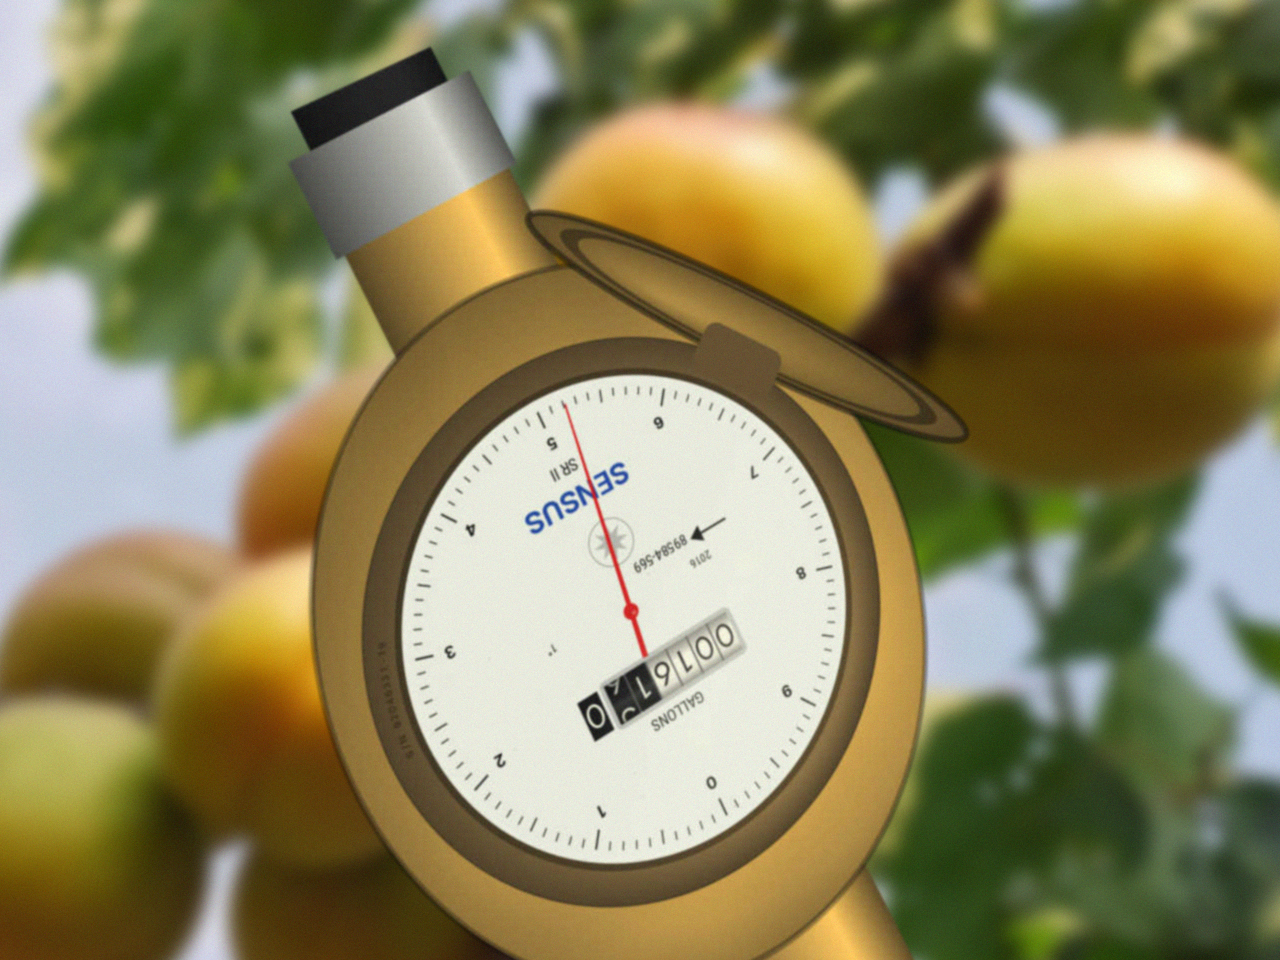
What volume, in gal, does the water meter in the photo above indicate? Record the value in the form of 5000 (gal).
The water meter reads 16155.2 (gal)
